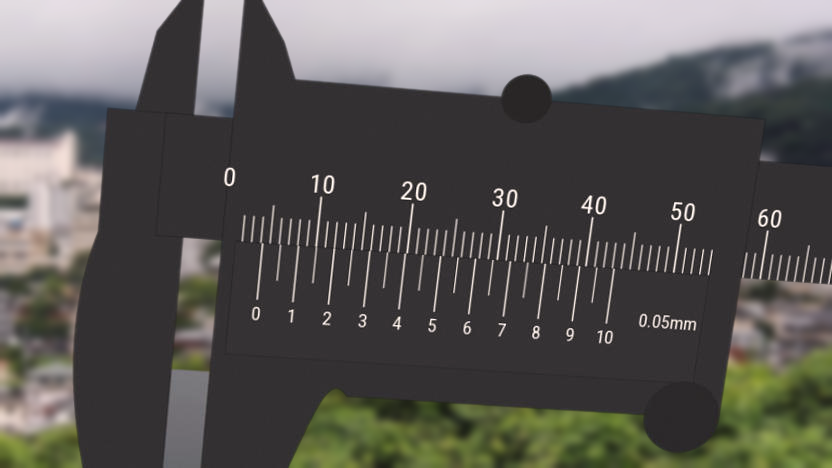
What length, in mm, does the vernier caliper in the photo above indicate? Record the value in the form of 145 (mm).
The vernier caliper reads 4.2 (mm)
